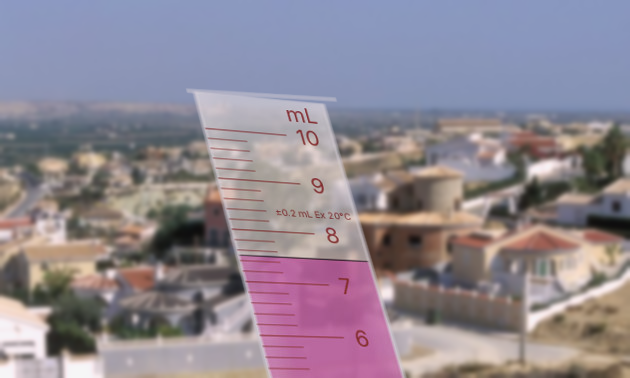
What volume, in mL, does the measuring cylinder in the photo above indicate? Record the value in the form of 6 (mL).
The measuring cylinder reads 7.5 (mL)
